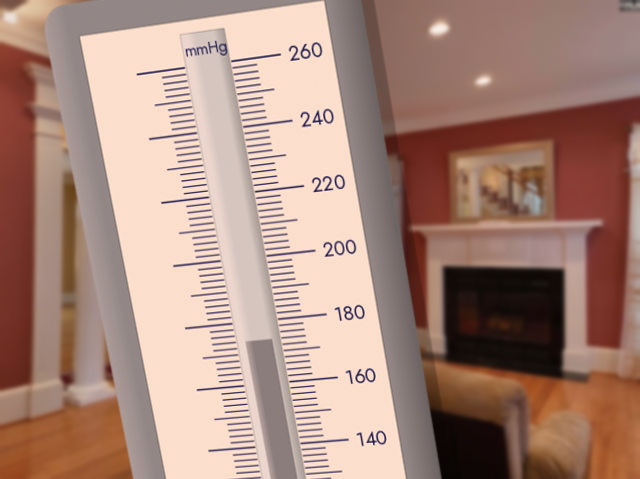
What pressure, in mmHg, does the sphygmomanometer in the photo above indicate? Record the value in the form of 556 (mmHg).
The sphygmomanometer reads 174 (mmHg)
